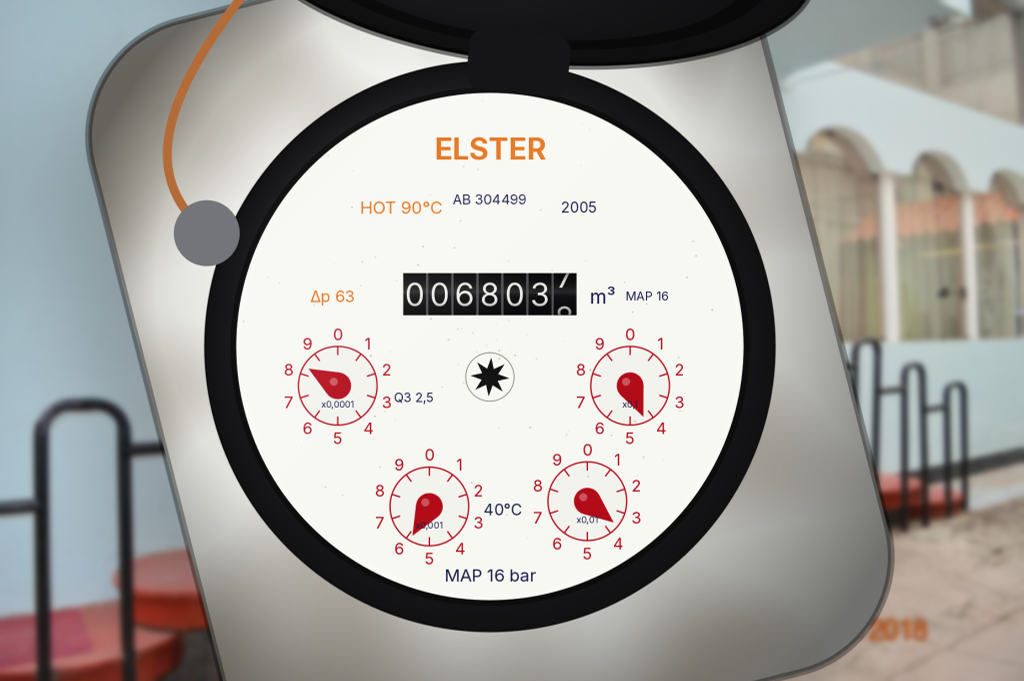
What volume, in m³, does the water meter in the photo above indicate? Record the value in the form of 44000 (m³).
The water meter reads 68037.4358 (m³)
